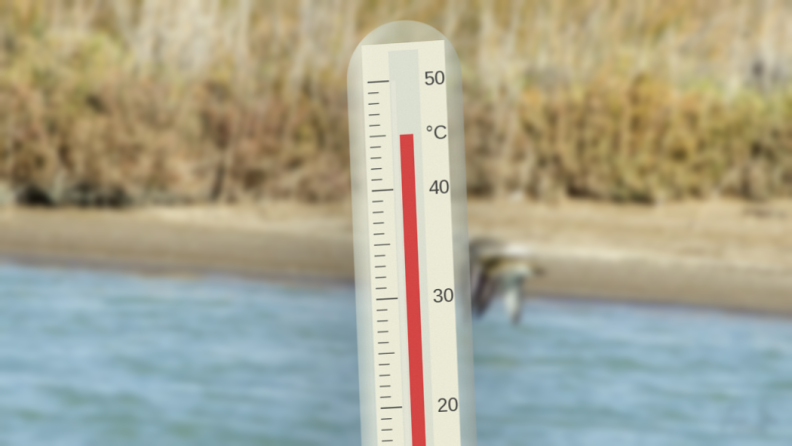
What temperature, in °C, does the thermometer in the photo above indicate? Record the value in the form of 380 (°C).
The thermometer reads 45 (°C)
